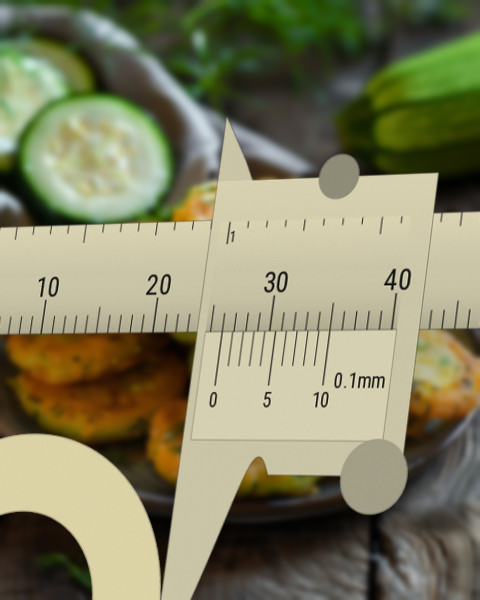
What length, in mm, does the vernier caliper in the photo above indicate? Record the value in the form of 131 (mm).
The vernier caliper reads 26.0 (mm)
